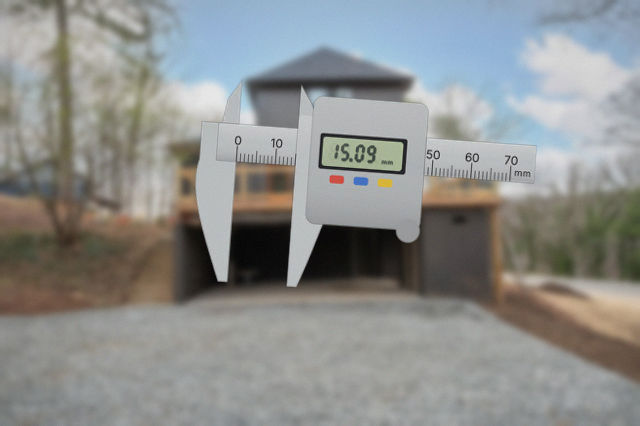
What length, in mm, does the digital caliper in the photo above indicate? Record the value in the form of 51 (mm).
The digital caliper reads 15.09 (mm)
